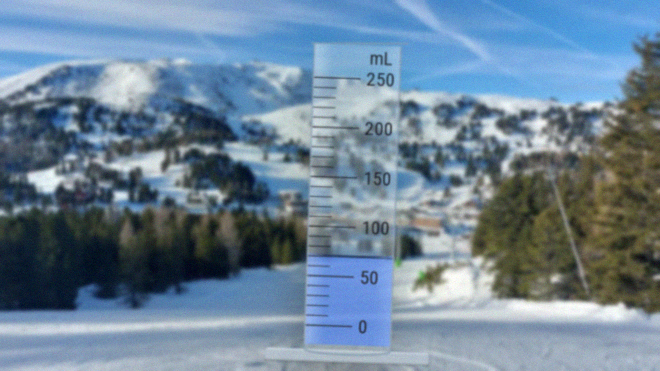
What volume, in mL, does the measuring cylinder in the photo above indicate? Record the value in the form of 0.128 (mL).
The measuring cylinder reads 70 (mL)
